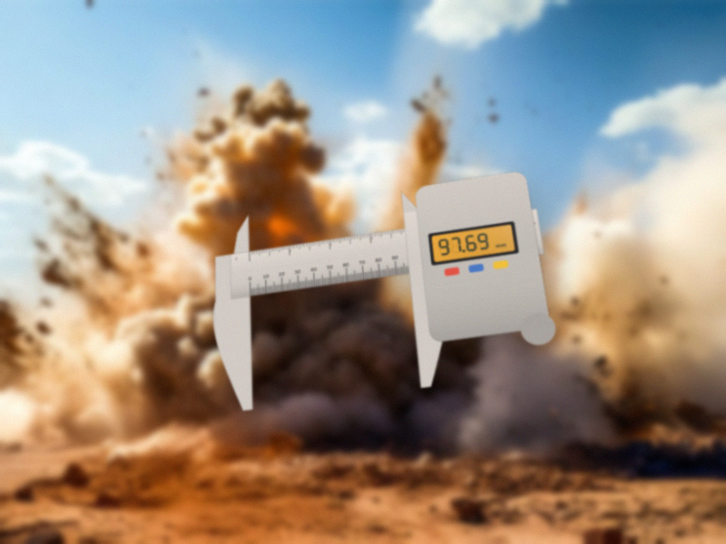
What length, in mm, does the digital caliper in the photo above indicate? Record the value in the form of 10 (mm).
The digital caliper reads 97.69 (mm)
